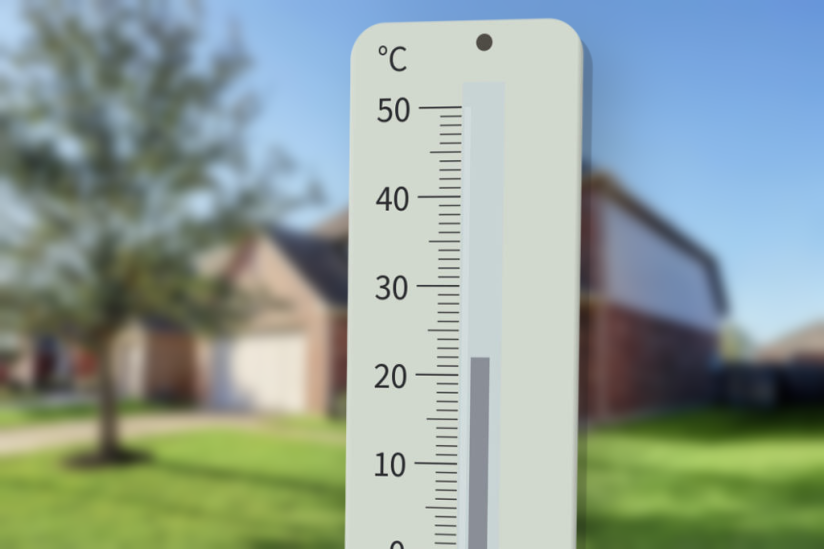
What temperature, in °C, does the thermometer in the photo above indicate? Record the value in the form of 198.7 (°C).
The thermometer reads 22 (°C)
